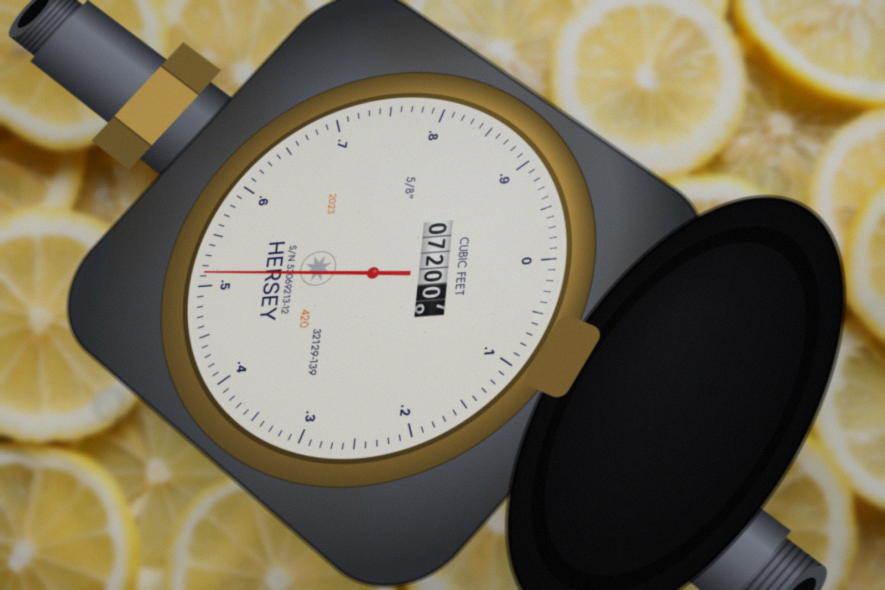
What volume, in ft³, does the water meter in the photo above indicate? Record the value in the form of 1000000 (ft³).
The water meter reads 72007.51 (ft³)
